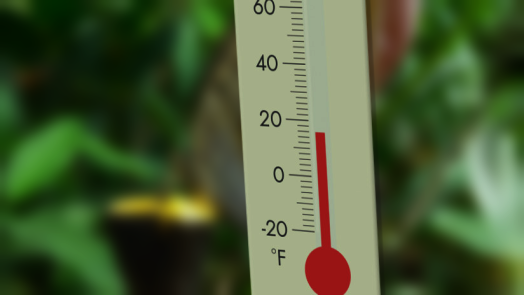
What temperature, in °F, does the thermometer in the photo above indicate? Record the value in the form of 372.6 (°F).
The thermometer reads 16 (°F)
